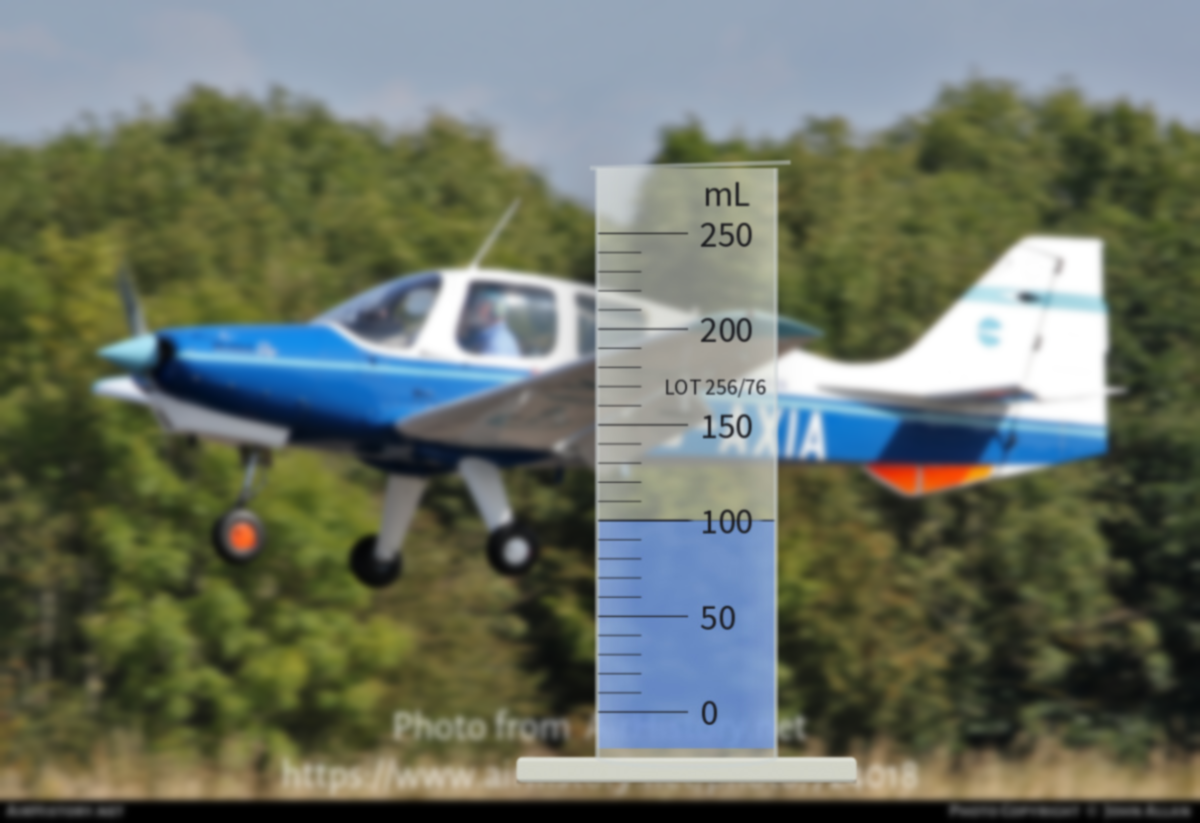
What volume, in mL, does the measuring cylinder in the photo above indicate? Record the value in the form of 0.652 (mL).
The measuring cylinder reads 100 (mL)
